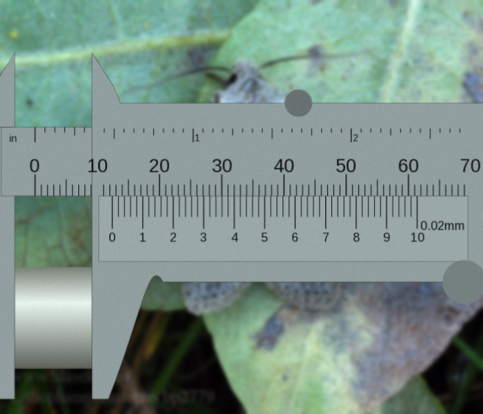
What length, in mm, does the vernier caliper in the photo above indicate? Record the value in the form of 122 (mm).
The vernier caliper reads 12.4 (mm)
